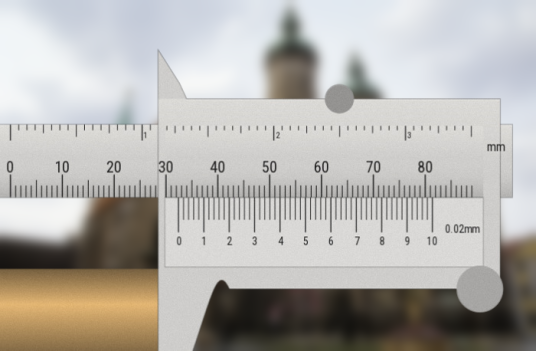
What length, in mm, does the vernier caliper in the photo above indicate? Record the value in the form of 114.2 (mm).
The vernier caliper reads 32.4 (mm)
